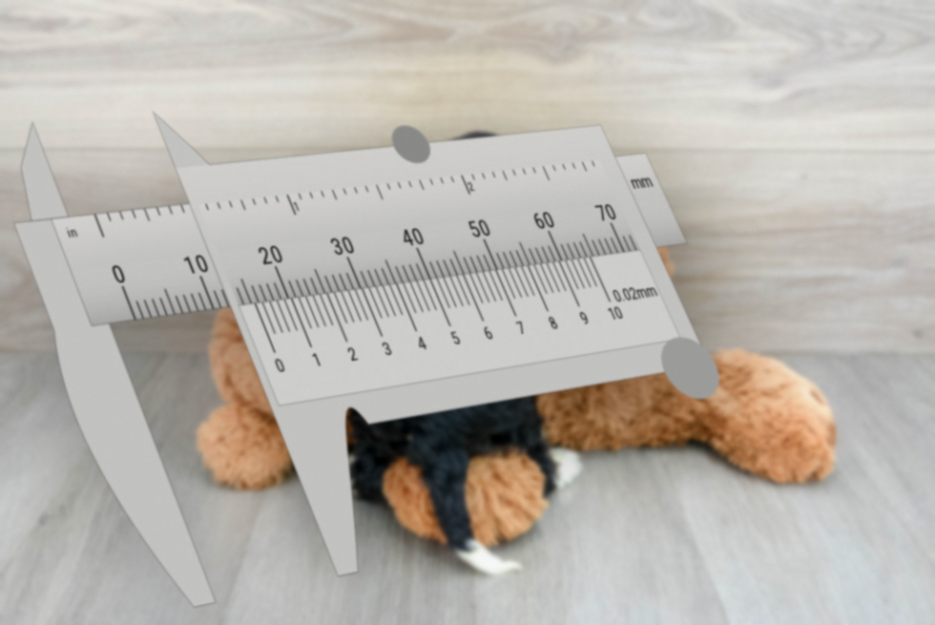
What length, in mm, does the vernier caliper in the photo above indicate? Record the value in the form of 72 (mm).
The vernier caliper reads 15.5 (mm)
